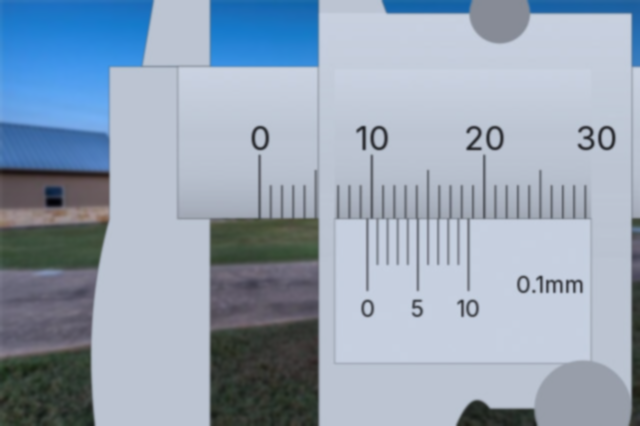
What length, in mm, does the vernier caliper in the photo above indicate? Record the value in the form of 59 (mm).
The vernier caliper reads 9.6 (mm)
